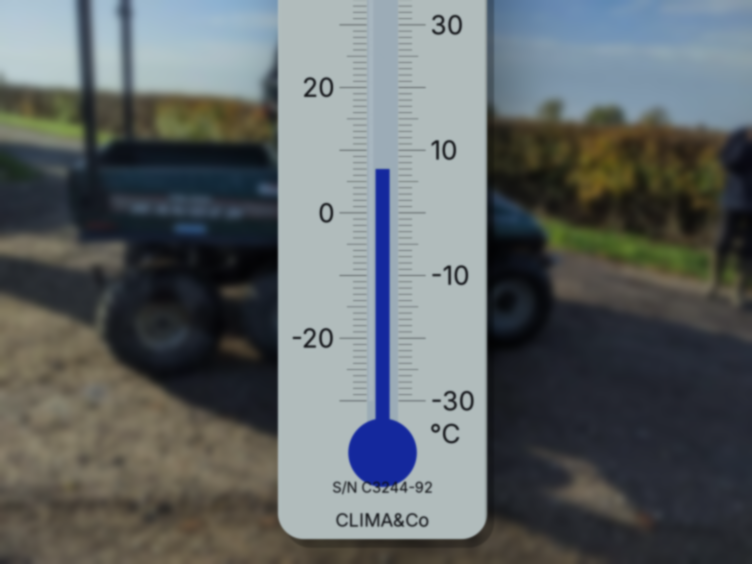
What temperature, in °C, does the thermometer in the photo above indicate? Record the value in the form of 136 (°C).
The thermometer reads 7 (°C)
